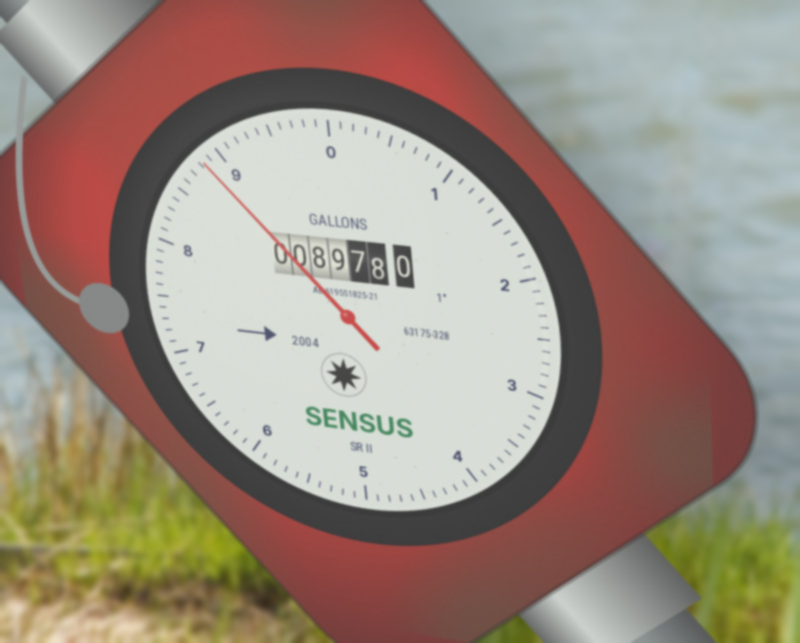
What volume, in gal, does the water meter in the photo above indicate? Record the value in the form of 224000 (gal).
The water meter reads 89778.8 (gal)
